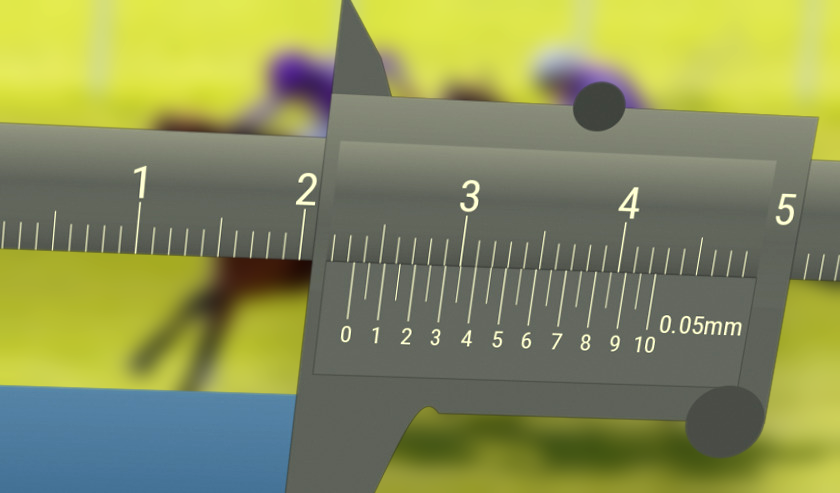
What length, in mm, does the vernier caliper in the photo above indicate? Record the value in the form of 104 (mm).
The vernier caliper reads 23.4 (mm)
